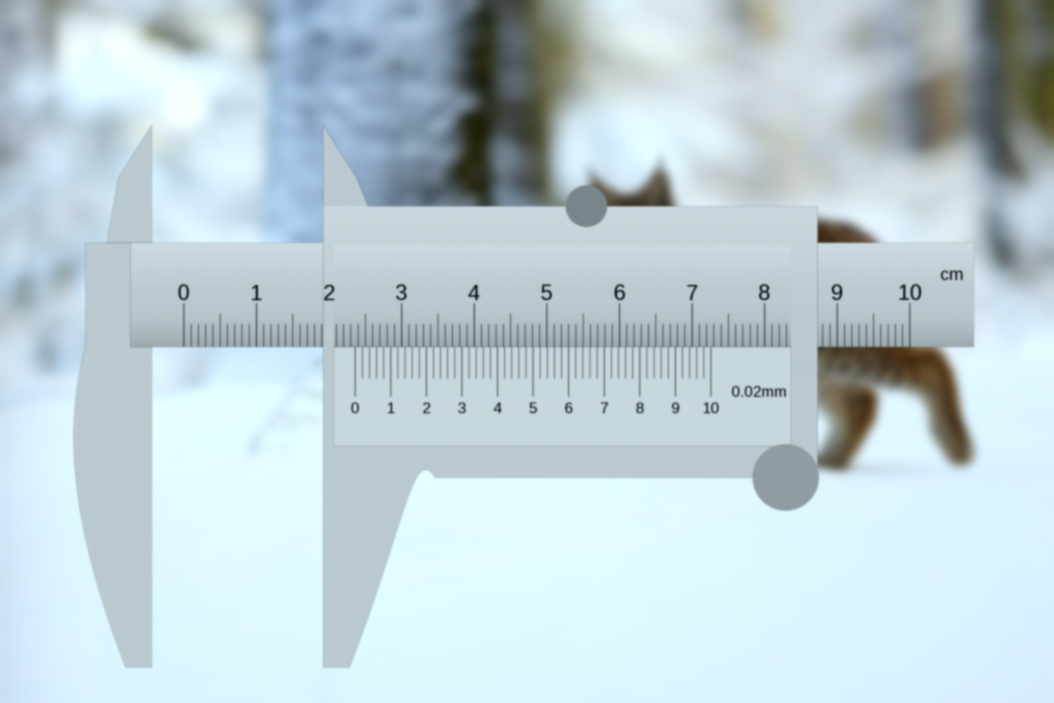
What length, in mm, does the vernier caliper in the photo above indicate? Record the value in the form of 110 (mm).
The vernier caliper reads 23.6 (mm)
